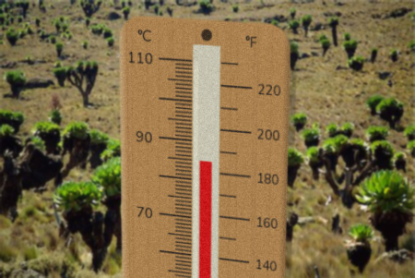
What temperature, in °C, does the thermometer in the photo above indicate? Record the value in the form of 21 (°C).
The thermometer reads 85 (°C)
